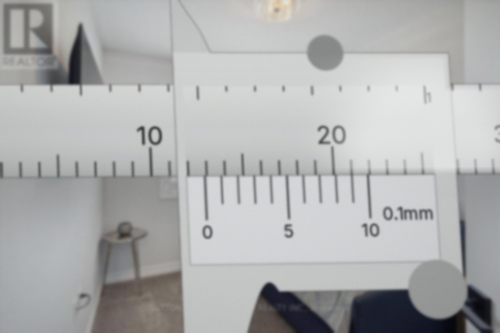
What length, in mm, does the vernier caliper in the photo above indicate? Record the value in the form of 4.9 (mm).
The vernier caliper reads 12.9 (mm)
